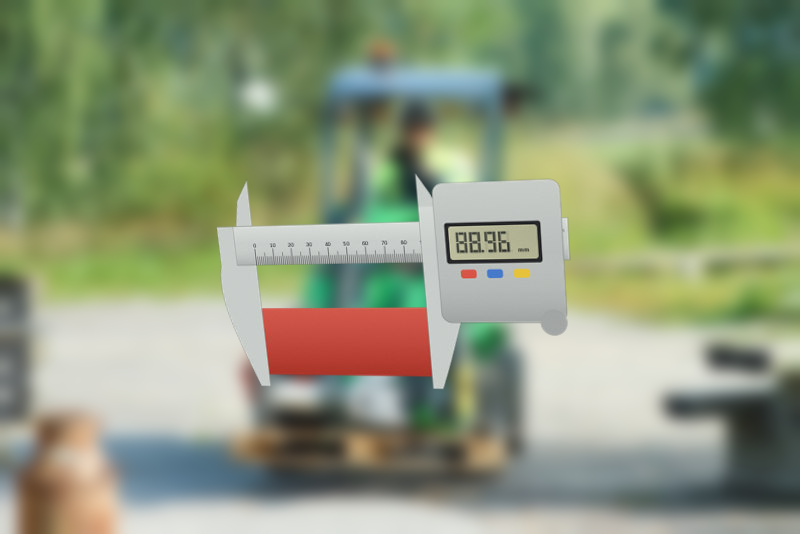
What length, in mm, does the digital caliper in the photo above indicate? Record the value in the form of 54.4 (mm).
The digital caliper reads 88.96 (mm)
